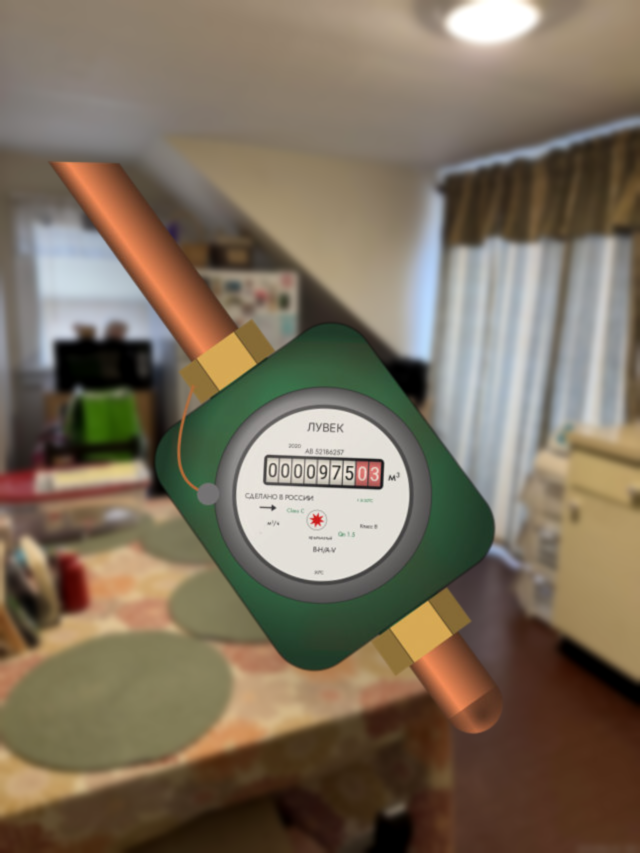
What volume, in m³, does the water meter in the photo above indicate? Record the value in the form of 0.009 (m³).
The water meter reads 975.03 (m³)
